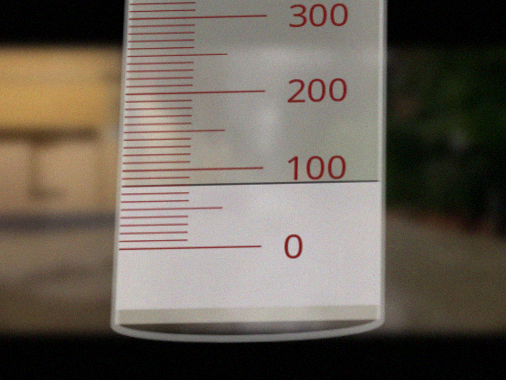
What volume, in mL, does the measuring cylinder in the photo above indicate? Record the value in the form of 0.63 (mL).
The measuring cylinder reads 80 (mL)
